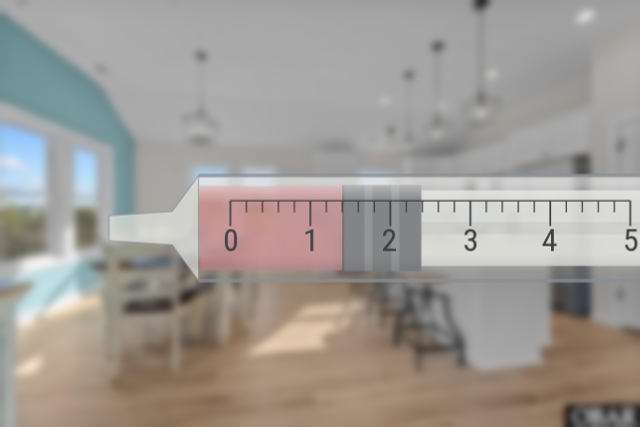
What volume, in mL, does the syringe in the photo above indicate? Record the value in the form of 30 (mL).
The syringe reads 1.4 (mL)
